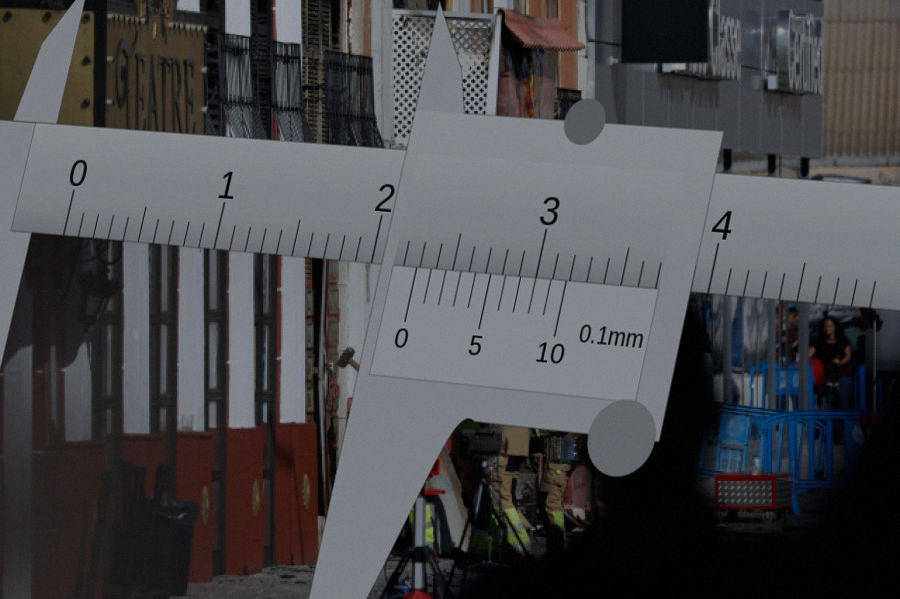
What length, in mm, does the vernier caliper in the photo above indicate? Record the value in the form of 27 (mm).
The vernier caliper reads 22.8 (mm)
